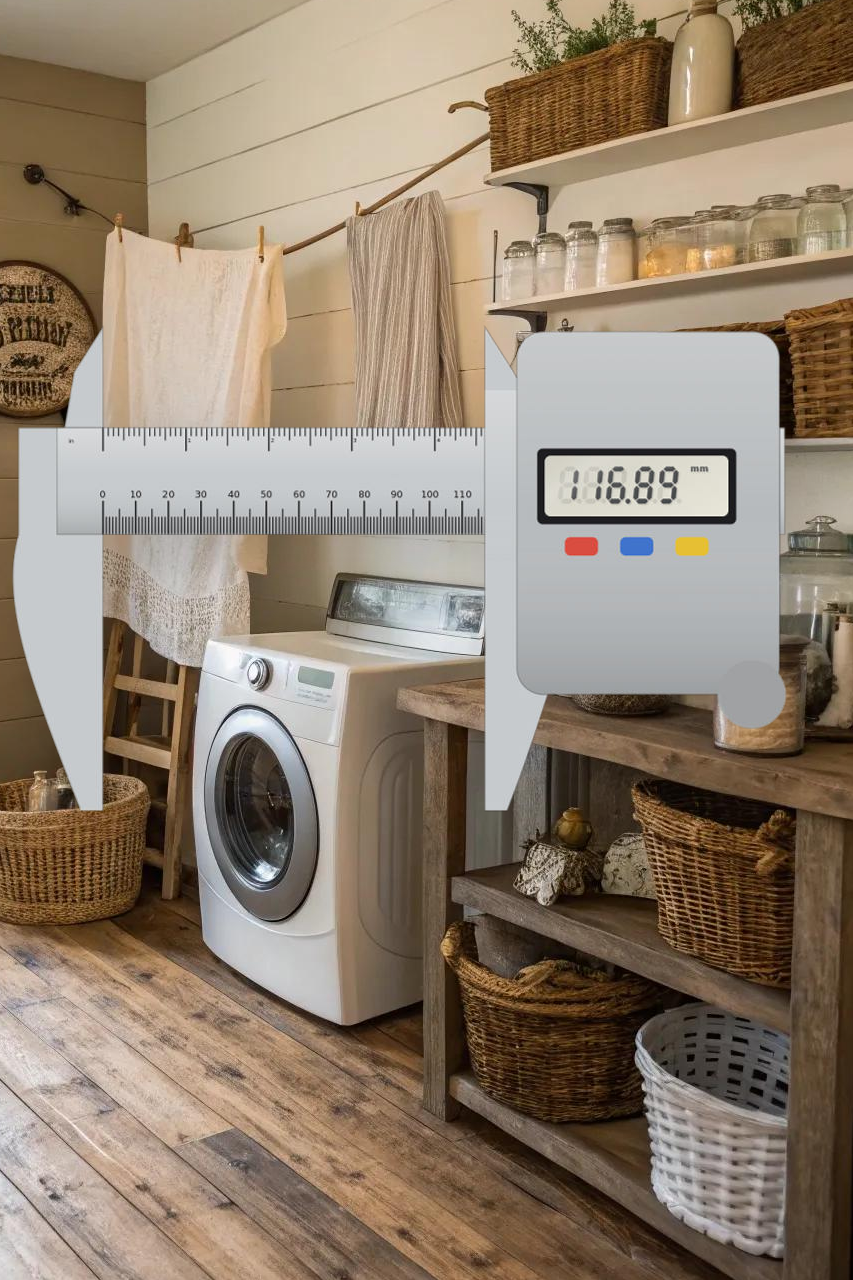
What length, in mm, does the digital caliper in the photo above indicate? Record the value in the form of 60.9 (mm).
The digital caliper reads 116.89 (mm)
